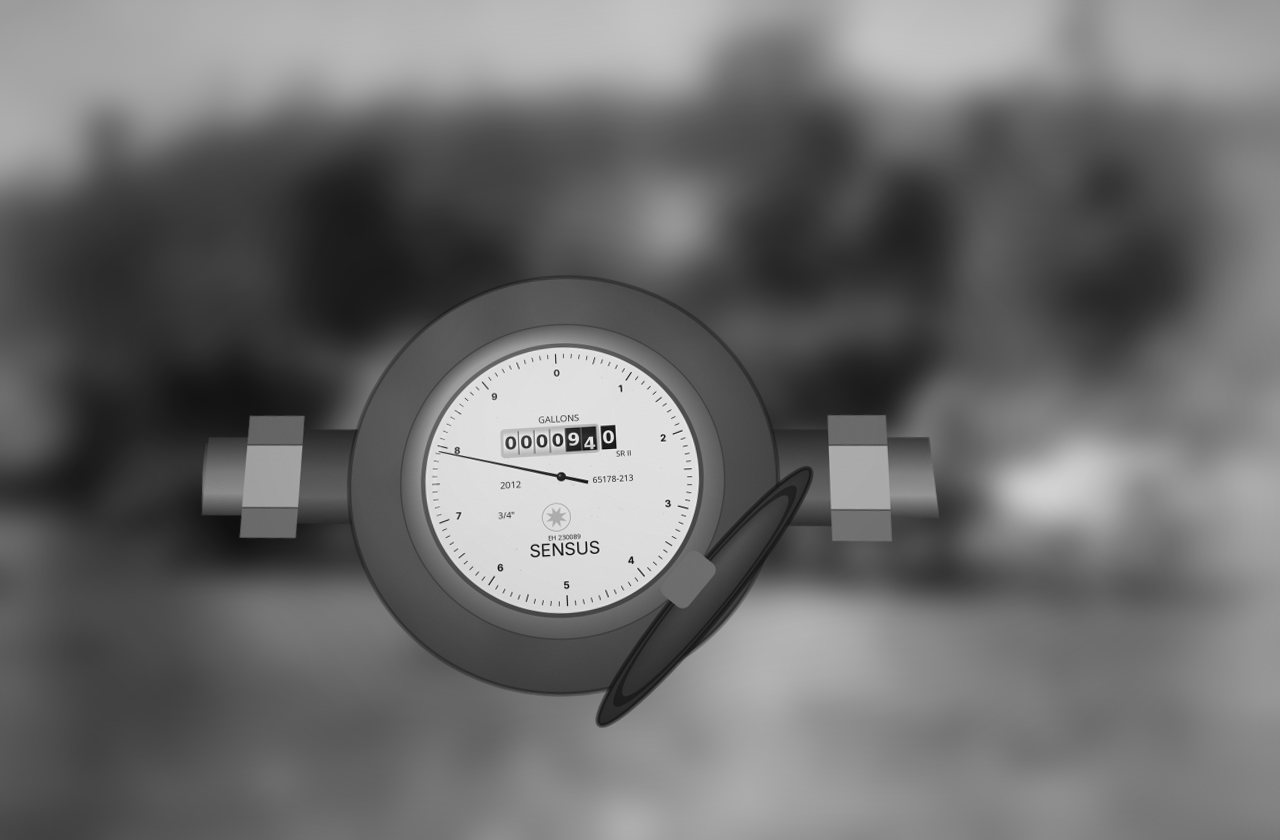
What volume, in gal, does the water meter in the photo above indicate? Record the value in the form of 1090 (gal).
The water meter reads 937.9 (gal)
